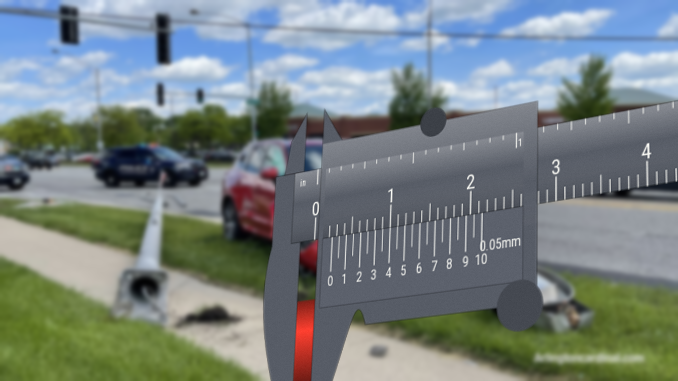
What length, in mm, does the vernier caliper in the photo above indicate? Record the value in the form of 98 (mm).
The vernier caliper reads 2.4 (mm)
